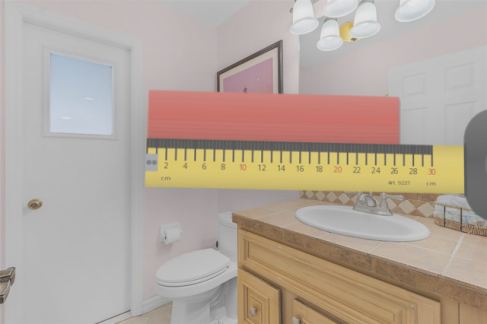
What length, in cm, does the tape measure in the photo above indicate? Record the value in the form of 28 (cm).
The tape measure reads 26.5 (cm)
